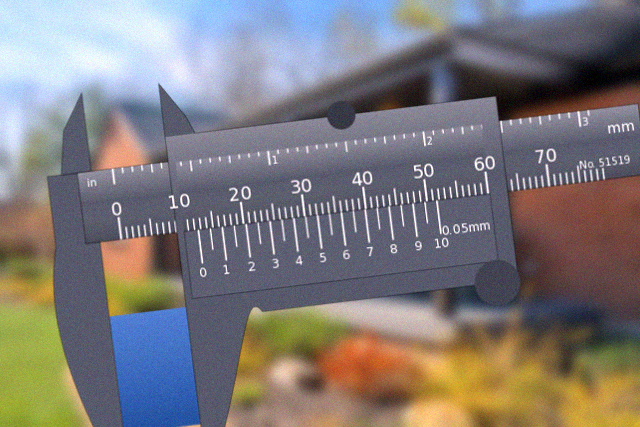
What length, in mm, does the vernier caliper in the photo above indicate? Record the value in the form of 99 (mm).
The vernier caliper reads 12.6 (mm)
